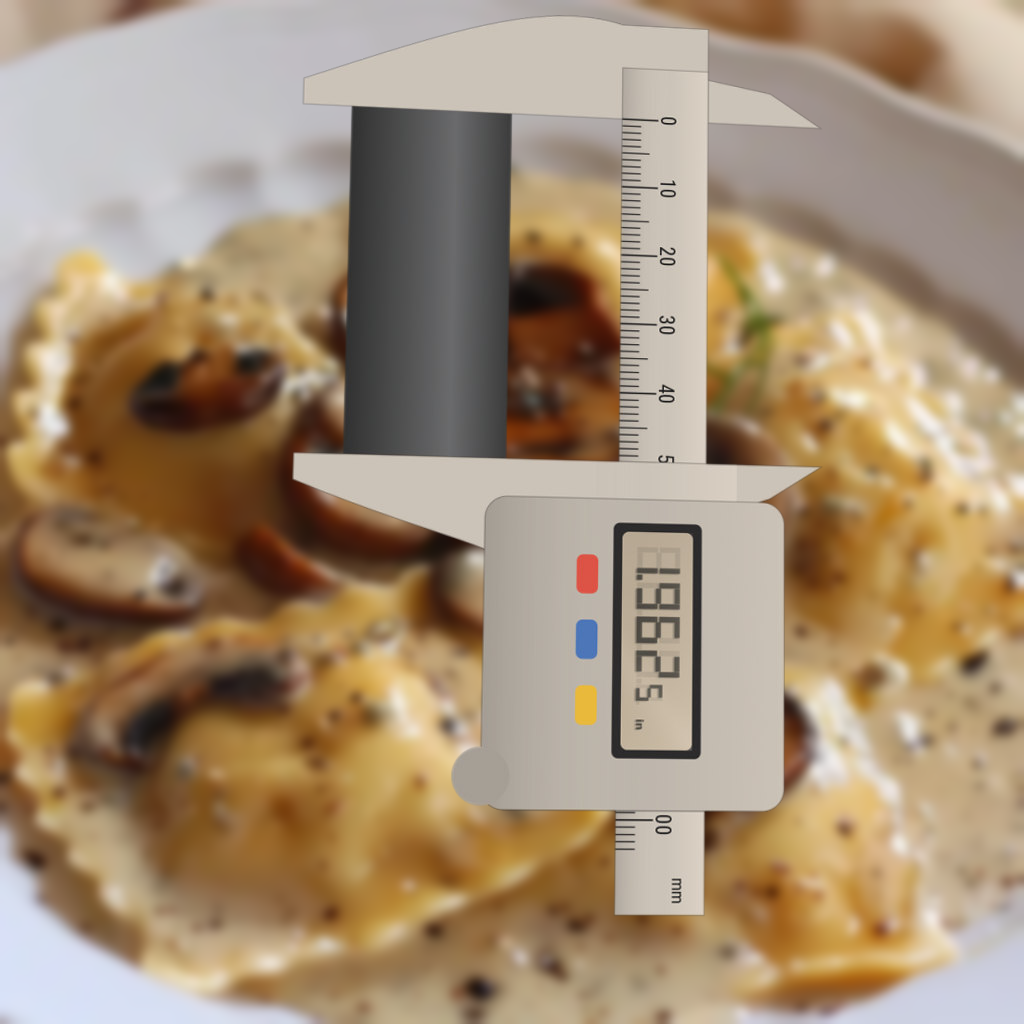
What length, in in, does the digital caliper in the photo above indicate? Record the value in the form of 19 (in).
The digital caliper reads 1.9625 (in)
